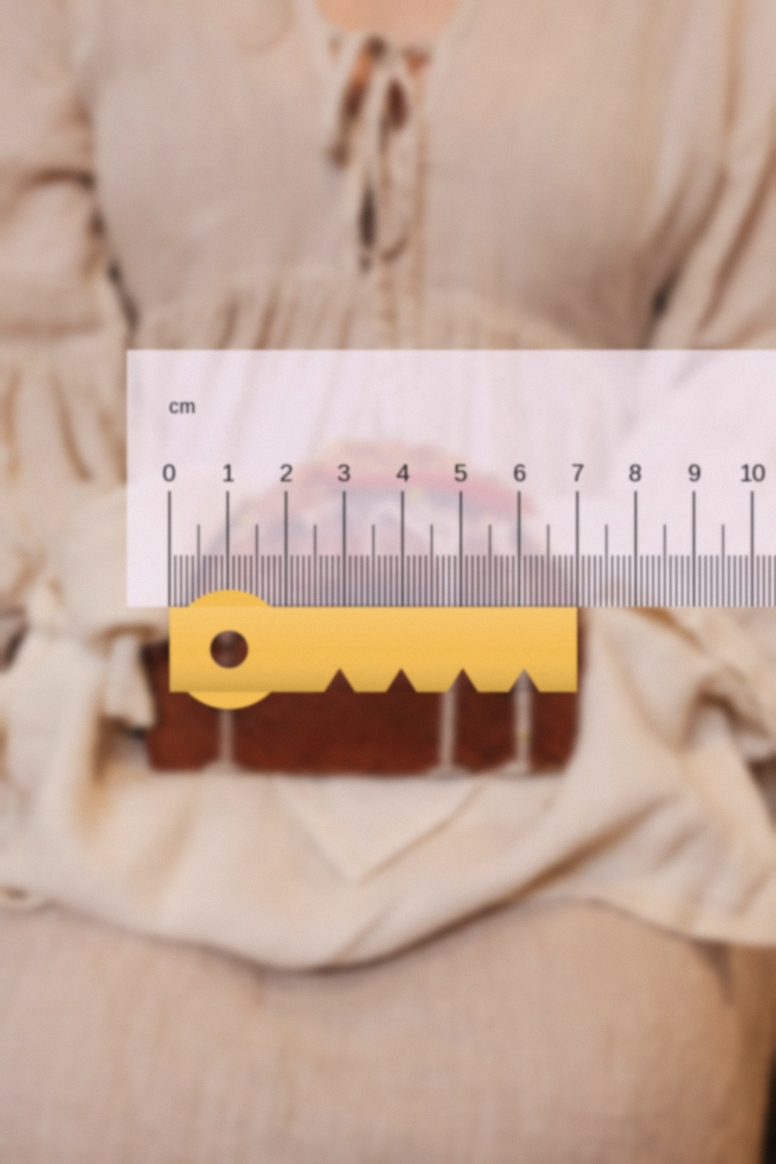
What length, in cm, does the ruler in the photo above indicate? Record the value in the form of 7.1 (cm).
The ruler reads 7 (cm)
